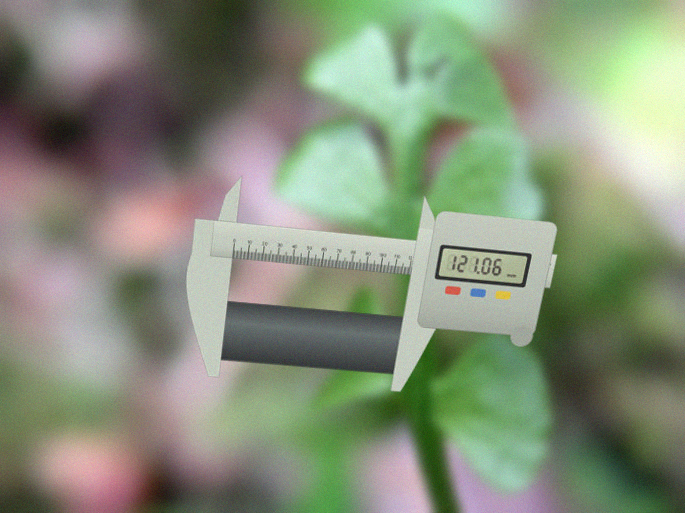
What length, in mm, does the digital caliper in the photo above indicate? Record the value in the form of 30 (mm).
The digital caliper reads 121.06 (mm)
